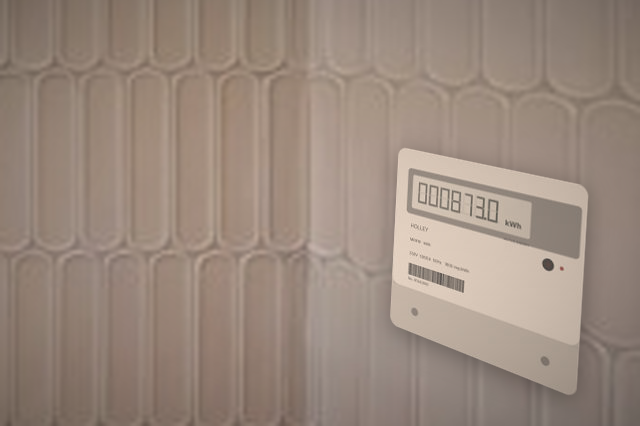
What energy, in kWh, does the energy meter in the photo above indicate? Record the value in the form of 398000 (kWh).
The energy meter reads 873.0 (kWh)
